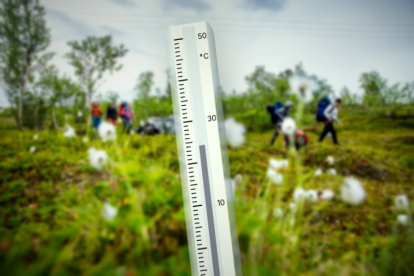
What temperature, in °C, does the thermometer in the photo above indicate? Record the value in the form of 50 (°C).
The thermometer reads 24 (°C)
